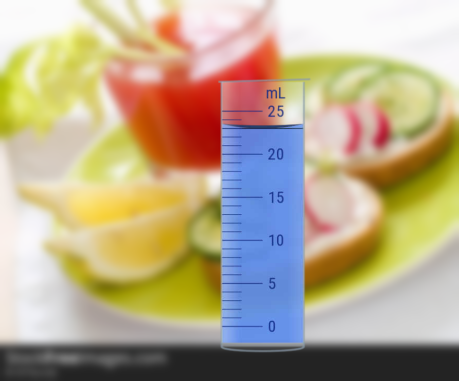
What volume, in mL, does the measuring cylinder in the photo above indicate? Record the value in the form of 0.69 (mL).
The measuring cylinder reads 23 (mL)
